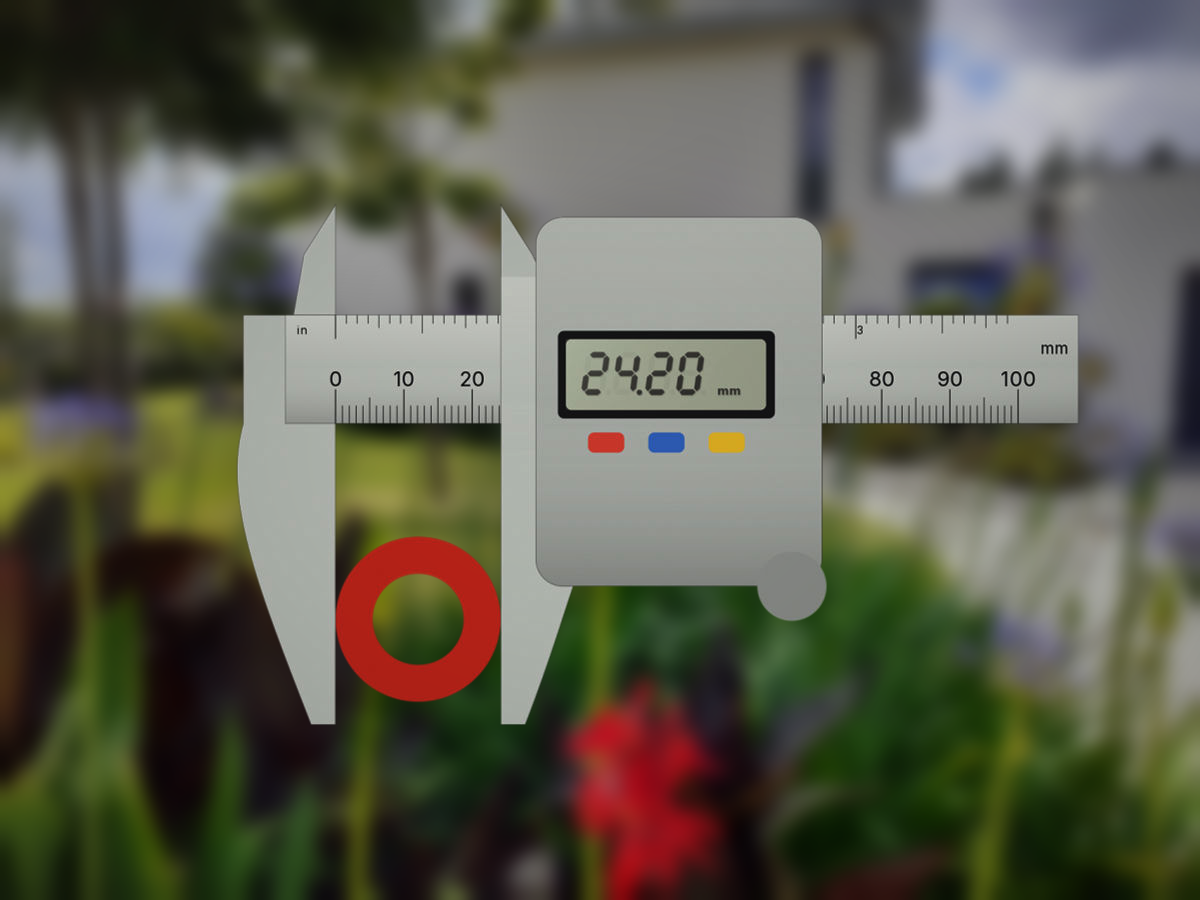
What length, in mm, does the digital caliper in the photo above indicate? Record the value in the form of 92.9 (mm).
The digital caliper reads 24.20 (mm)
